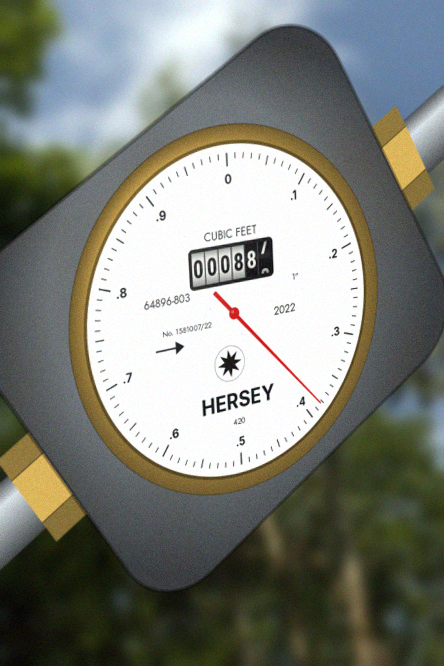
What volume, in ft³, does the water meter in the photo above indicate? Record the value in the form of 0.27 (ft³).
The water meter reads 887.38 (ft³)
